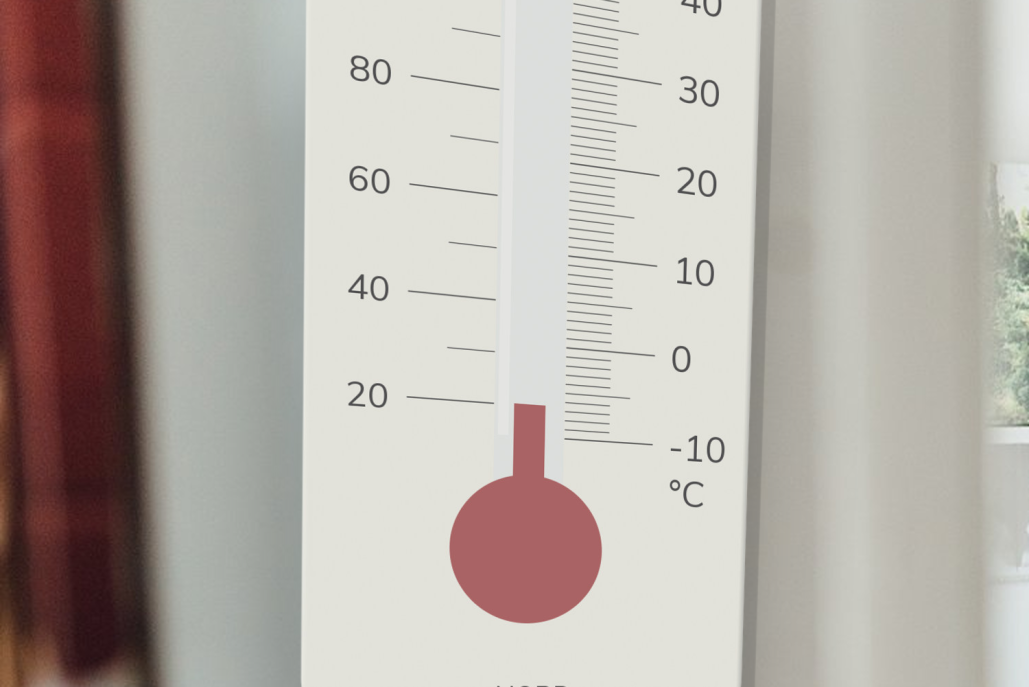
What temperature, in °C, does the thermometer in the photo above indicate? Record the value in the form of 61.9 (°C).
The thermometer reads -6.5 (°C)
